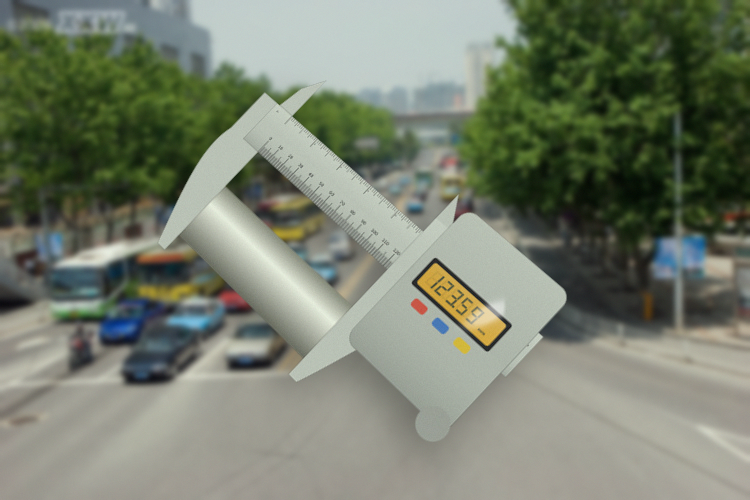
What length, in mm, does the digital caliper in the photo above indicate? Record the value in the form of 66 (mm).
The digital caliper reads 123.59 (mm)
